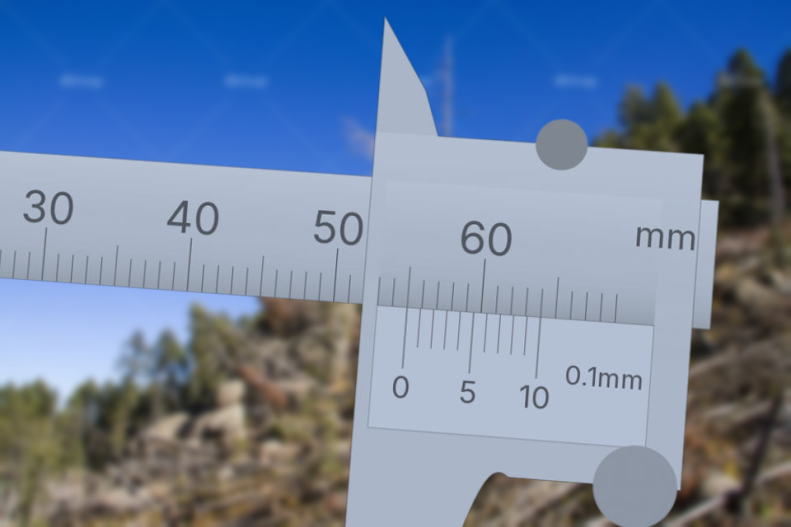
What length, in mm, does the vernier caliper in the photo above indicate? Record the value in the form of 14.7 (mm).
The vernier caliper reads 55.0 (mm)
